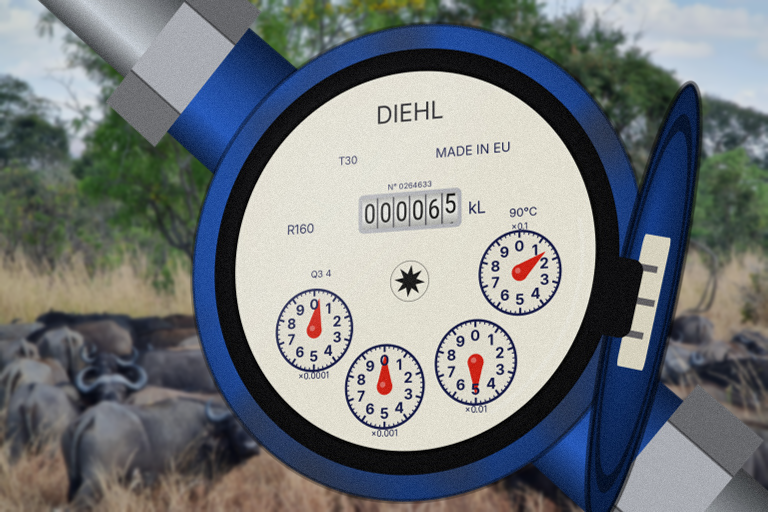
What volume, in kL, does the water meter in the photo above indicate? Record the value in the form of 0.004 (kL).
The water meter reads 65.1500 (kL)
